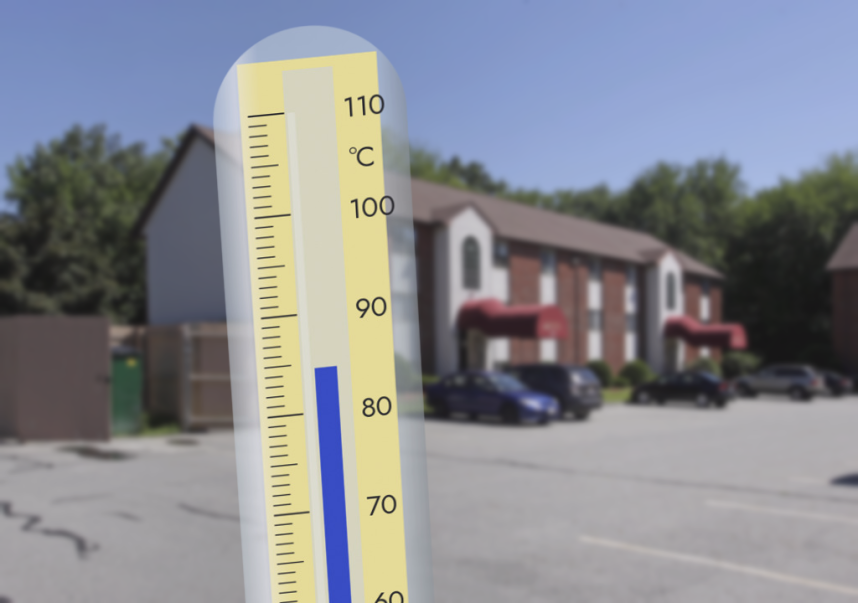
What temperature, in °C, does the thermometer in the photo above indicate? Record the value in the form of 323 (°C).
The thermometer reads 84.5 (°C)
